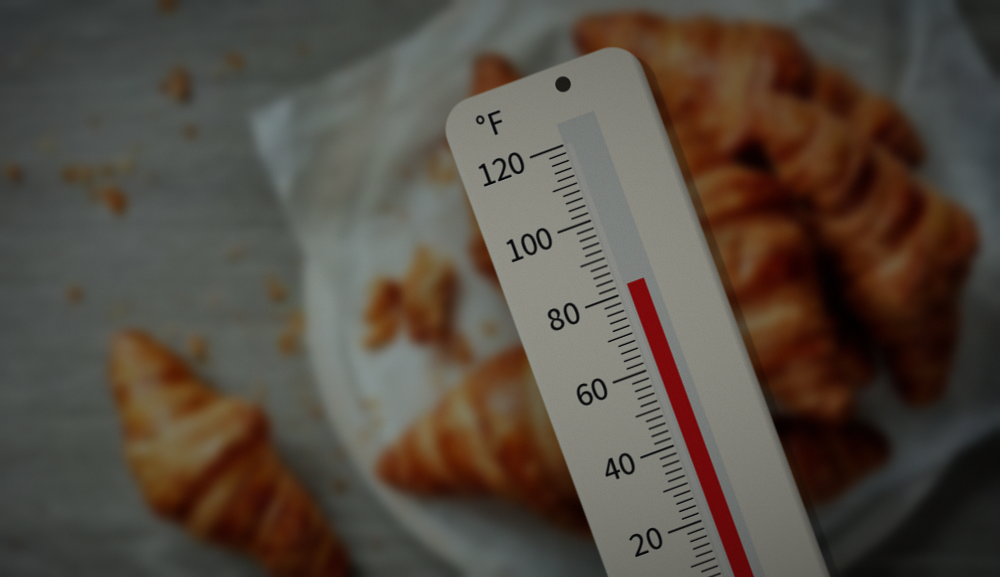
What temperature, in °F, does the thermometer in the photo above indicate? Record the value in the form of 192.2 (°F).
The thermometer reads 82 (°F)
